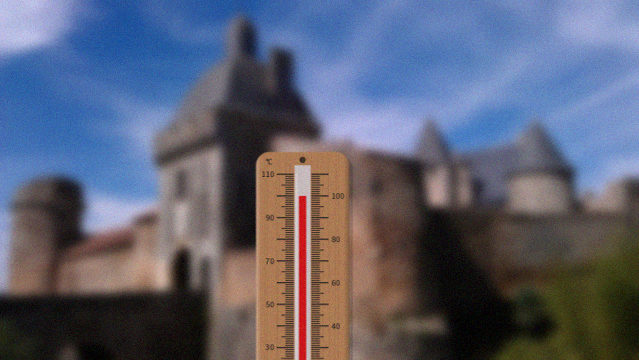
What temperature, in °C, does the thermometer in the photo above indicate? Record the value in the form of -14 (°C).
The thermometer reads 100 (°C)
